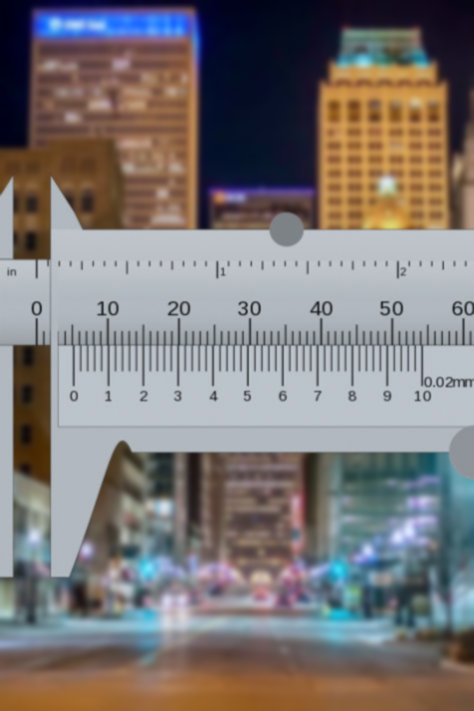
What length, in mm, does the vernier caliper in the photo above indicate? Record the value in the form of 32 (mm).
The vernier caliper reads 5.2 (mm)
